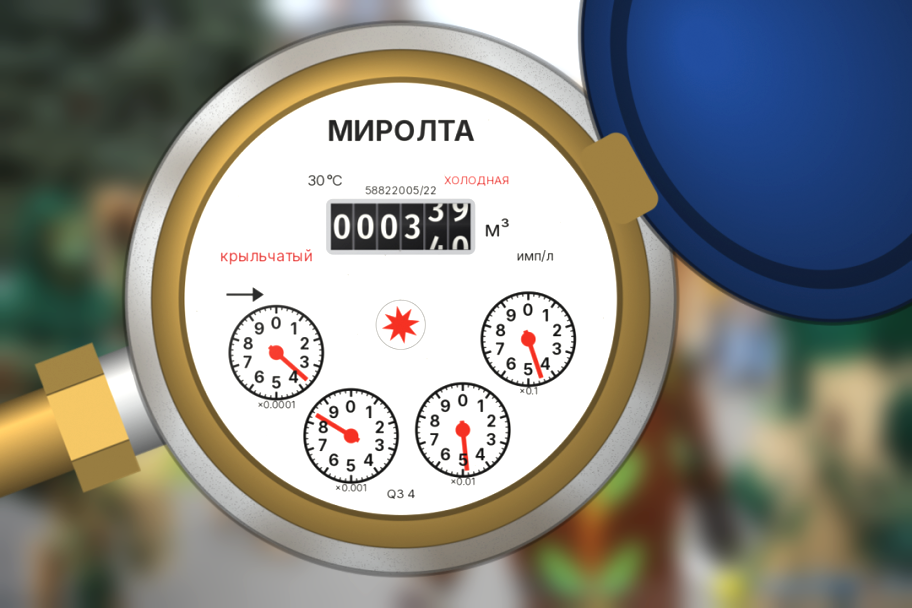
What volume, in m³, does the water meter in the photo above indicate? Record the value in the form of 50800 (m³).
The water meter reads 339.4483 (m³)
